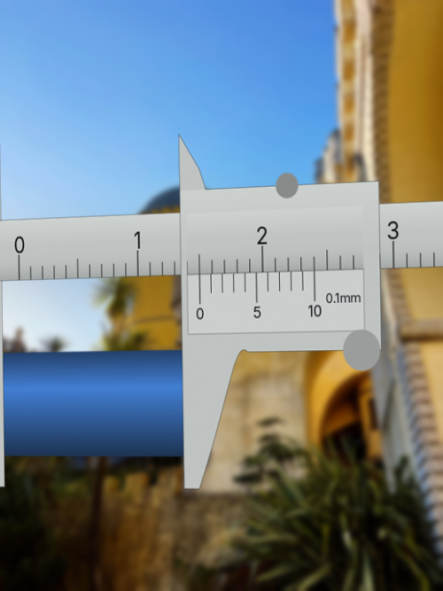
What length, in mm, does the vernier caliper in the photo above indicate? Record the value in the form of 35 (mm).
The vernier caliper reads 15.0 (mm)
